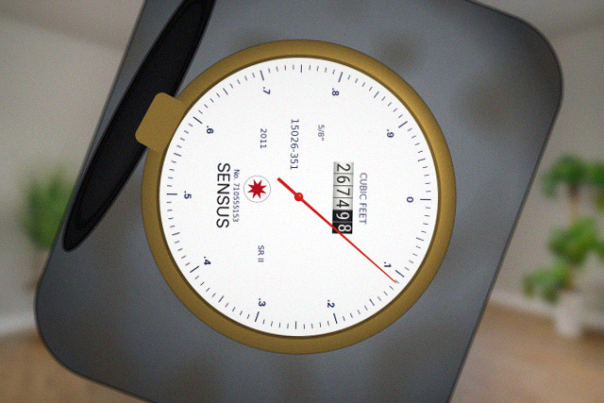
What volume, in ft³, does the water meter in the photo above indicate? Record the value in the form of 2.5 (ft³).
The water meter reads 267498.11 (ft³)
